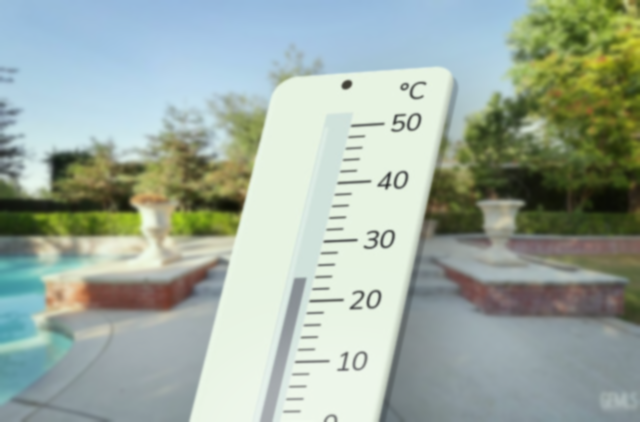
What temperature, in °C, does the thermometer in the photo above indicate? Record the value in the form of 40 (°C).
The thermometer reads 24 (°C)
